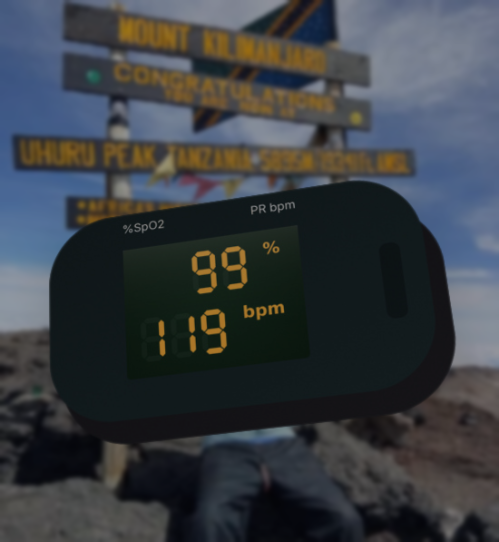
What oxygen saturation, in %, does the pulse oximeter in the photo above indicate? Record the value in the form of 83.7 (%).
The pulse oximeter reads 99 (%)
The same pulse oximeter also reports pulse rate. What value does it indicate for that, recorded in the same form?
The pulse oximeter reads 119 (bpm)
